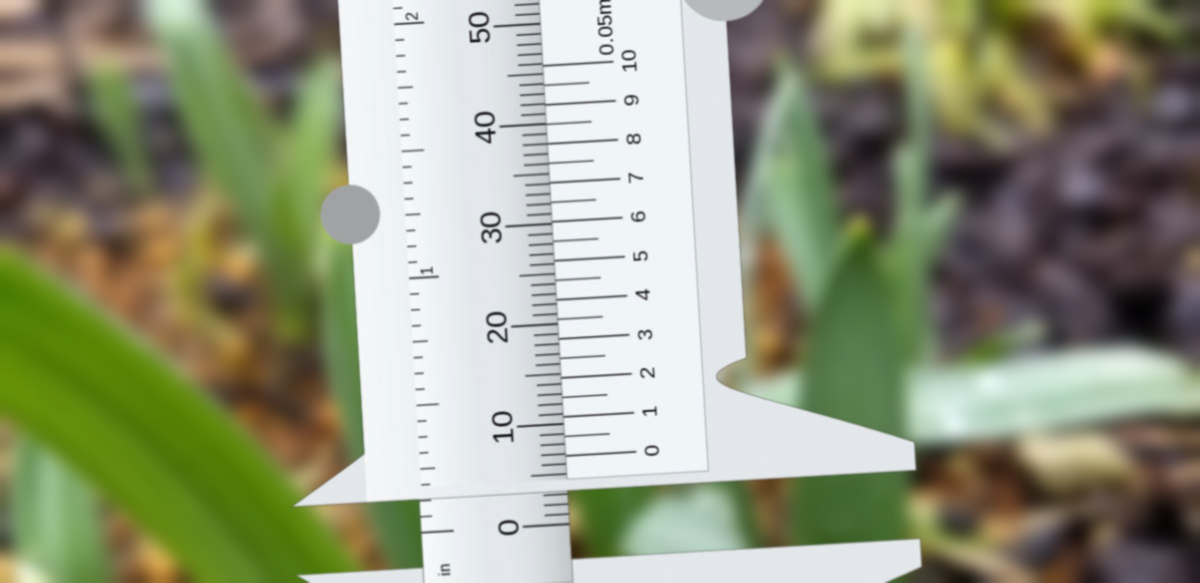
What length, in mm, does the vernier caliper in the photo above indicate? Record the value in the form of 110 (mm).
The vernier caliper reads 6.8 (mm)
